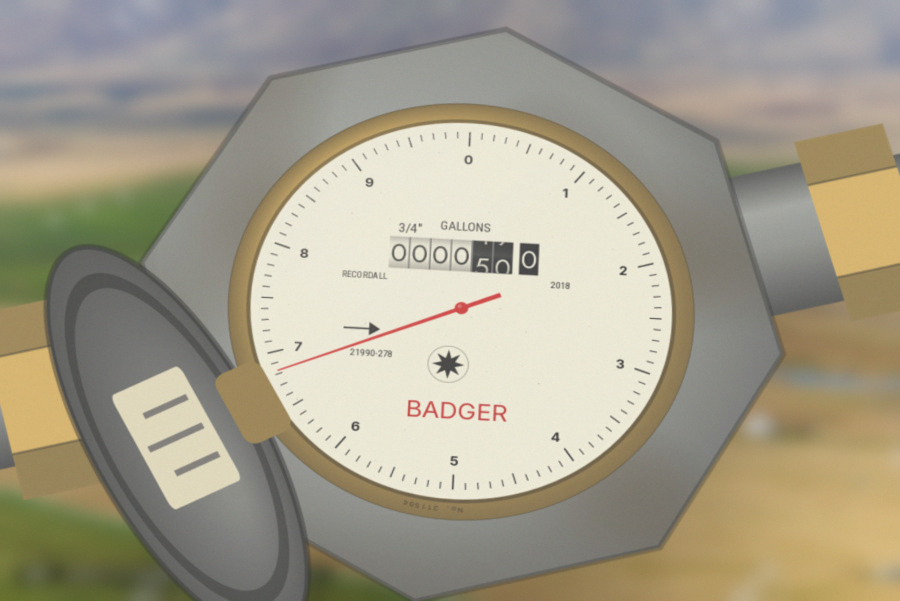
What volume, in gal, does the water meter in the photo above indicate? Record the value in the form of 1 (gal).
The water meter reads 496.8 (gal)
